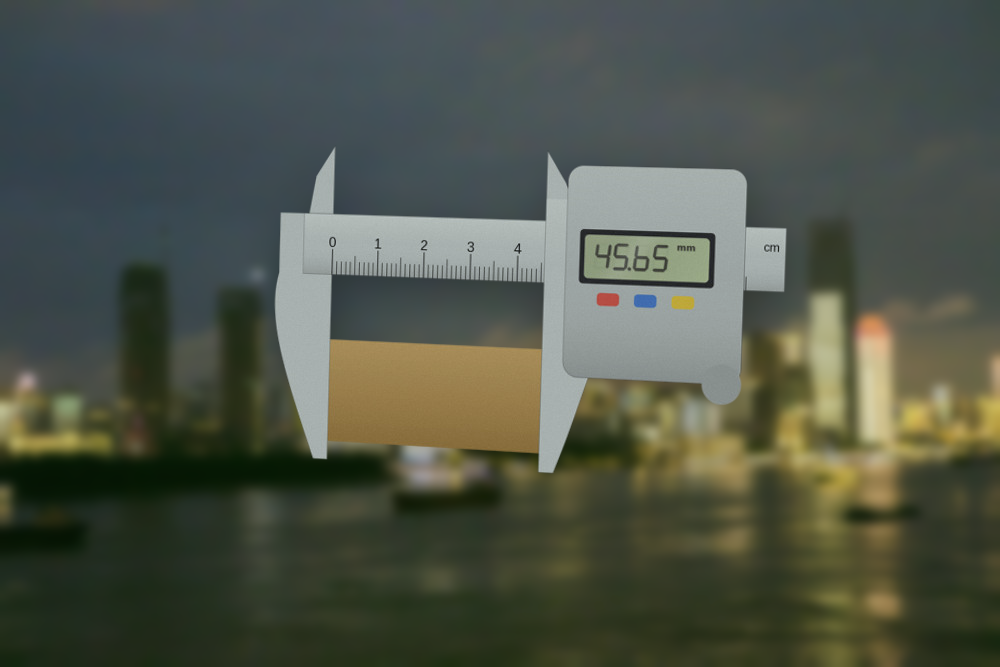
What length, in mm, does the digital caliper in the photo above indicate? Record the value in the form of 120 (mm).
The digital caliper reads 45.65 (mm)
